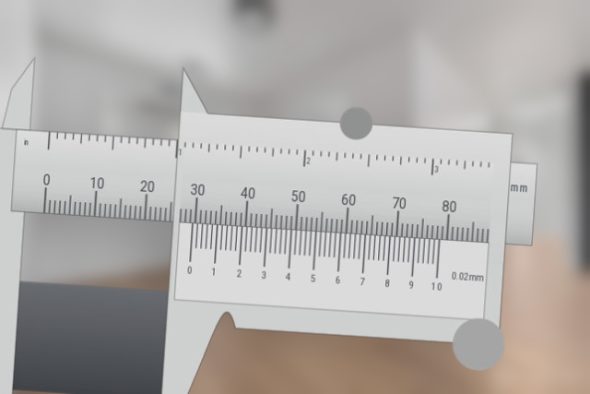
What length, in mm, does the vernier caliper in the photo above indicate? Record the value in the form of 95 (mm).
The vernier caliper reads 29.5 (mm)
